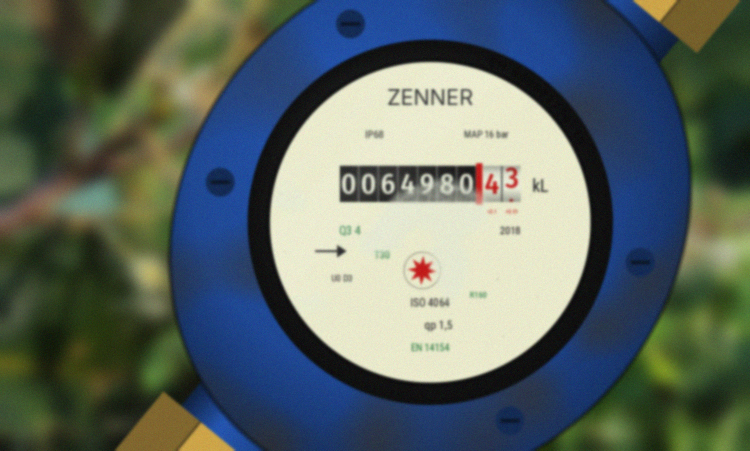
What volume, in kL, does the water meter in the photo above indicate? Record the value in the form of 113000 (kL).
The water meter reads 64980.43 (kL)
